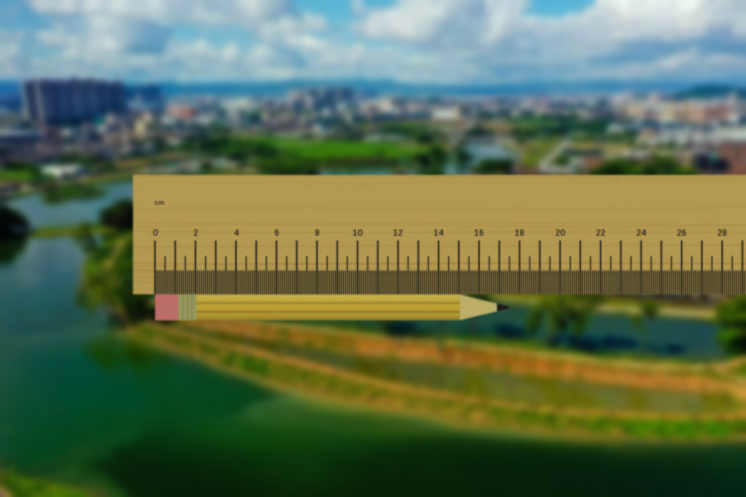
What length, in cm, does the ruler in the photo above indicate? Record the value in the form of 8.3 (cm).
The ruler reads 17.5 (cm)
